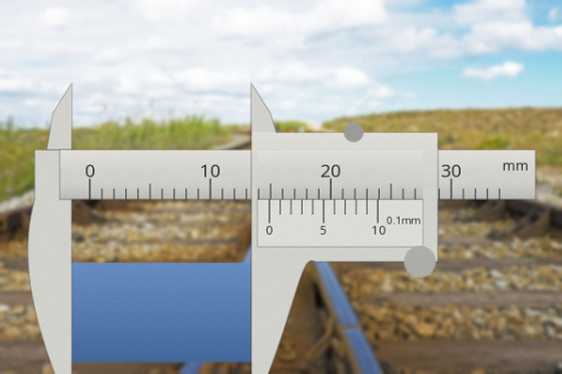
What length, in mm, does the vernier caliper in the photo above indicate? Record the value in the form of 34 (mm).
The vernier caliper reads 14.9 (mm)
